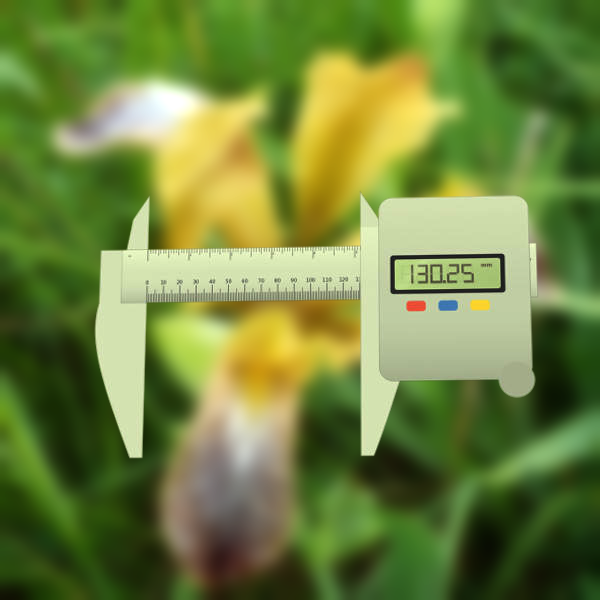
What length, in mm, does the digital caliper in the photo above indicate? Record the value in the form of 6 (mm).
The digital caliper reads 130.25 (mm)
